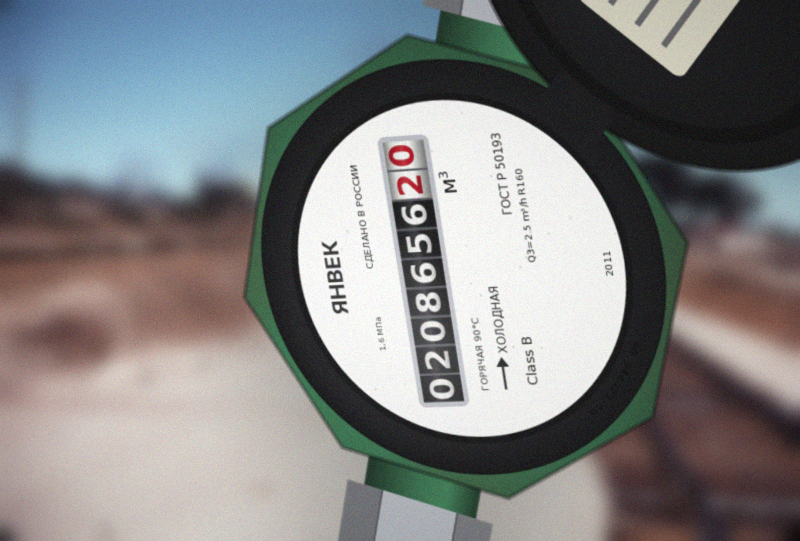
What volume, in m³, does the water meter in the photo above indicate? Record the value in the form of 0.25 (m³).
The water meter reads 208656.20 (m³)
